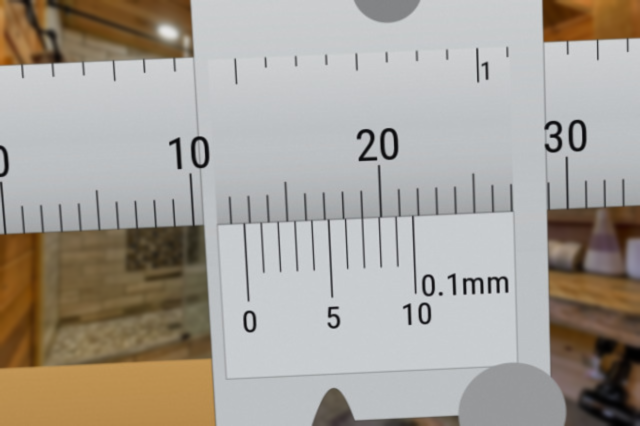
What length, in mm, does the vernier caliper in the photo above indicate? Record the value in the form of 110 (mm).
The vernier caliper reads 12.7 (mm)
